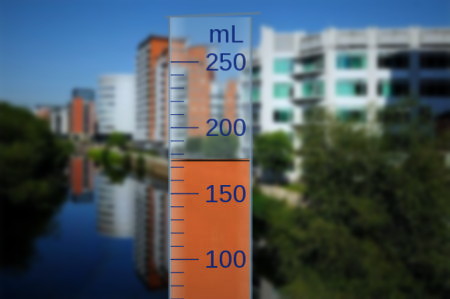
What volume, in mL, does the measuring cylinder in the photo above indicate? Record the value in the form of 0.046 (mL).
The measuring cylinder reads 175 (mL)
